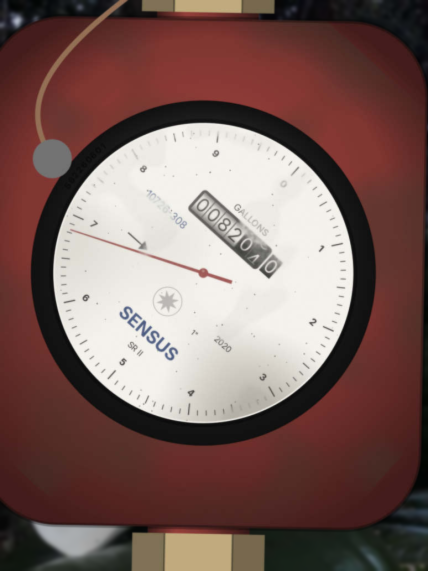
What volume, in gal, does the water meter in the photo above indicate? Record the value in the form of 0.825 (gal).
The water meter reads 82036.8 (gal)
